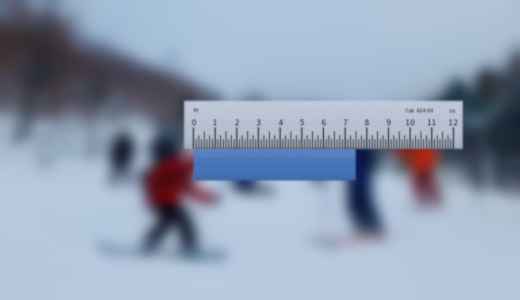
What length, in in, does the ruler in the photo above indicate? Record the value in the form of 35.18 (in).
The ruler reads 7.5 (in)
